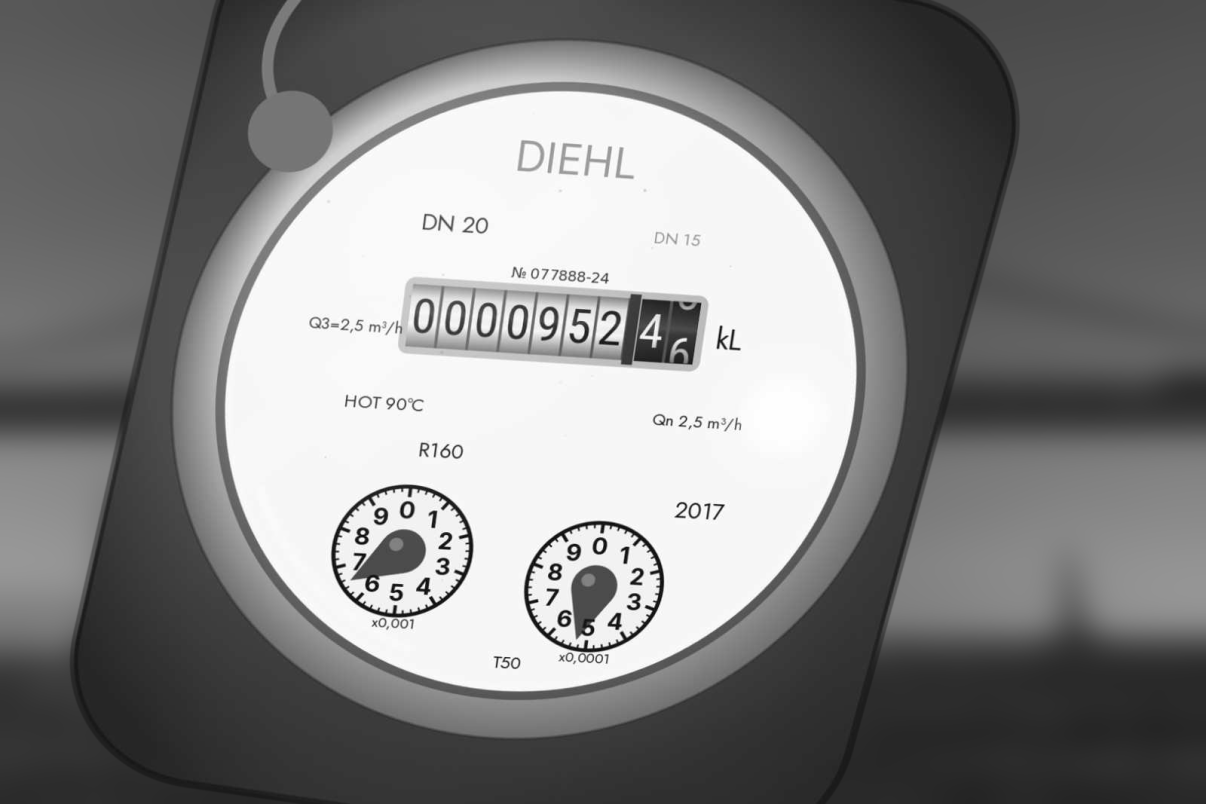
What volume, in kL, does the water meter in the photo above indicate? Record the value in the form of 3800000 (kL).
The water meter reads 952.4565 (kL)
